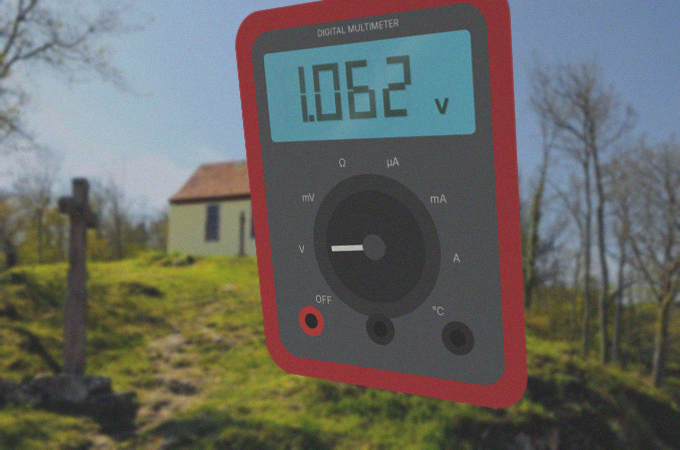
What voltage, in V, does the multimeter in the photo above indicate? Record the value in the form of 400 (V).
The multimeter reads 1.062 (V)
